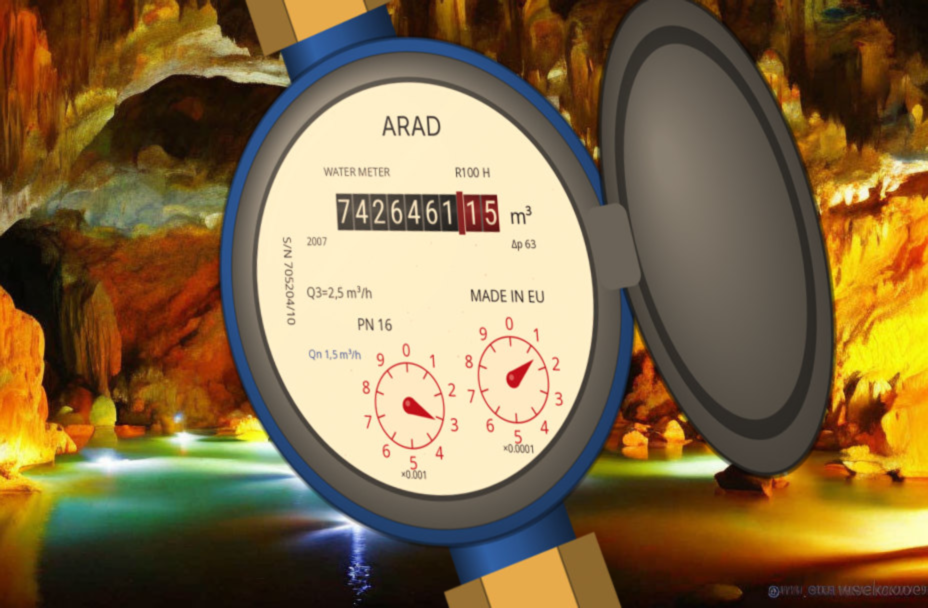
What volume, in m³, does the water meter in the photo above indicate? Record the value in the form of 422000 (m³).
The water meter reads 7426461.1531 (m³)
